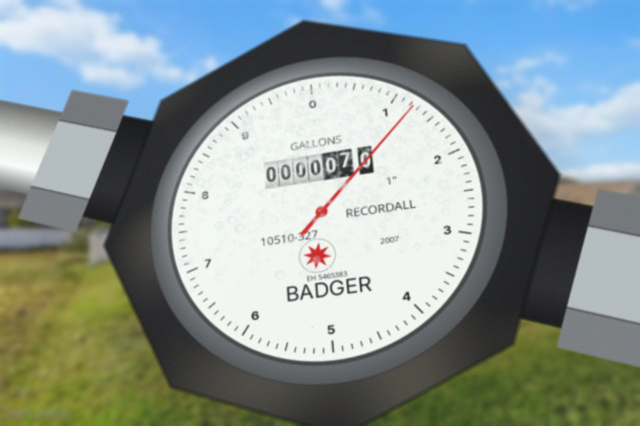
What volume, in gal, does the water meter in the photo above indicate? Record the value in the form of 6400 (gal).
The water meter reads 71.2 (gal)
